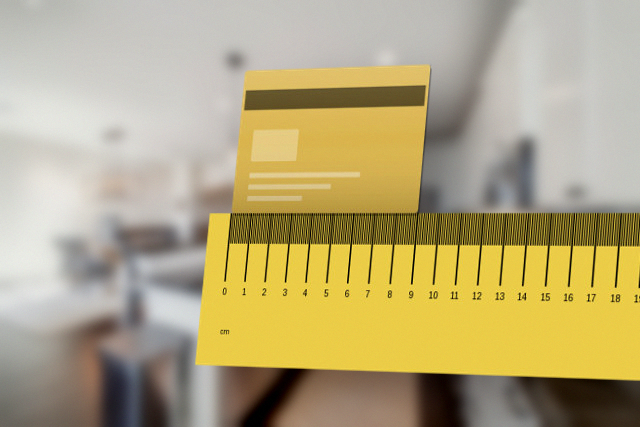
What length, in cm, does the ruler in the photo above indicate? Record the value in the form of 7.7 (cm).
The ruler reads 9 (cm)
